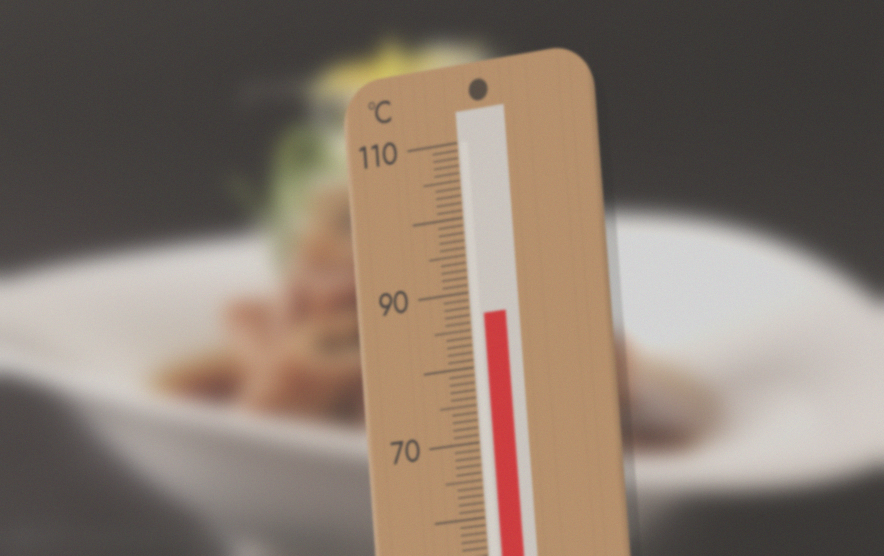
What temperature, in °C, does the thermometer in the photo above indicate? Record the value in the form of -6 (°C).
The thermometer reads 87 (°C)
